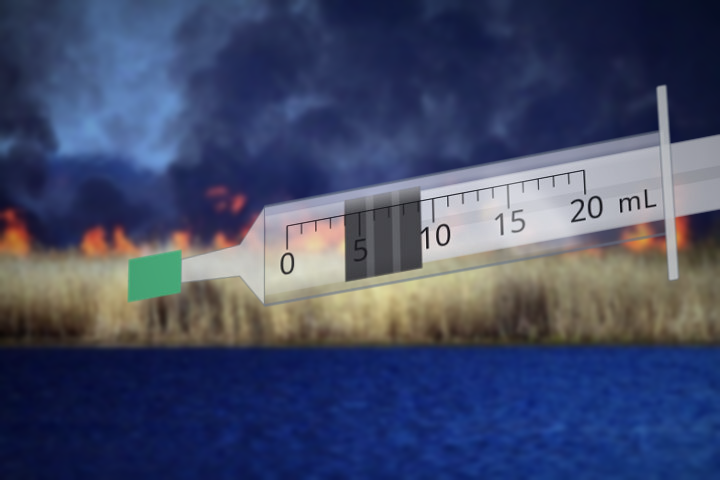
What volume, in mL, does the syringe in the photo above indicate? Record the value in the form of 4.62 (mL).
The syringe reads 4 (mL)
